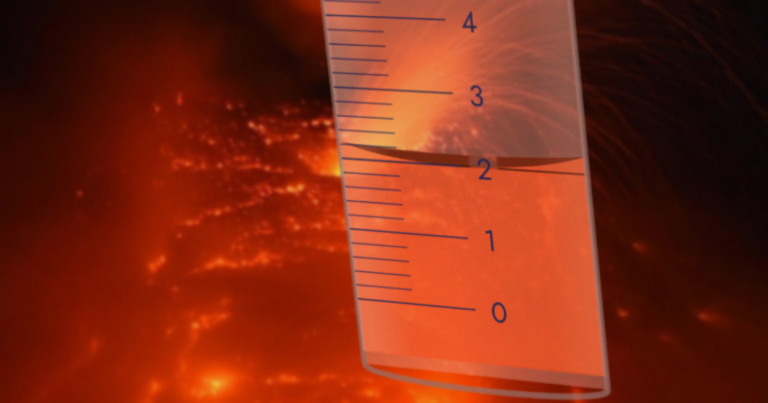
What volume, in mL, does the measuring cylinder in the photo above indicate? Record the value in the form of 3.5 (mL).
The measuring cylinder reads 2 (mL)
